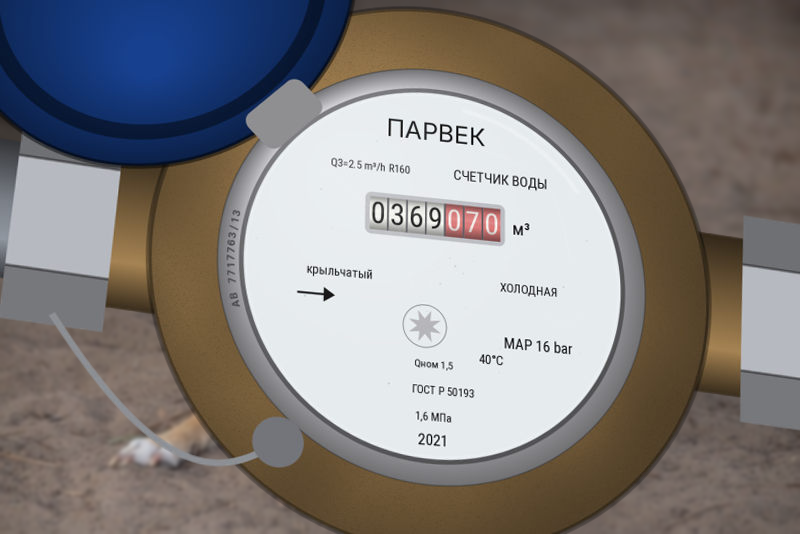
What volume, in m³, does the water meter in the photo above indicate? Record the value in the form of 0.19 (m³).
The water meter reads 369.070 (m³)
